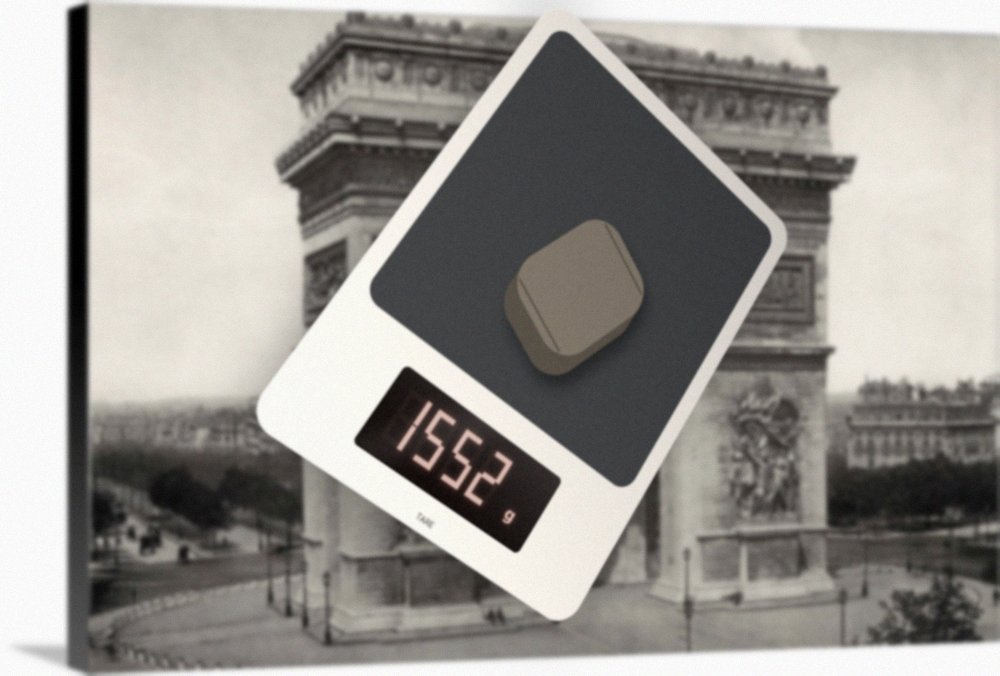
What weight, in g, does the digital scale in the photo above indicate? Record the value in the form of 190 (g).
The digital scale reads 1552 (g)
